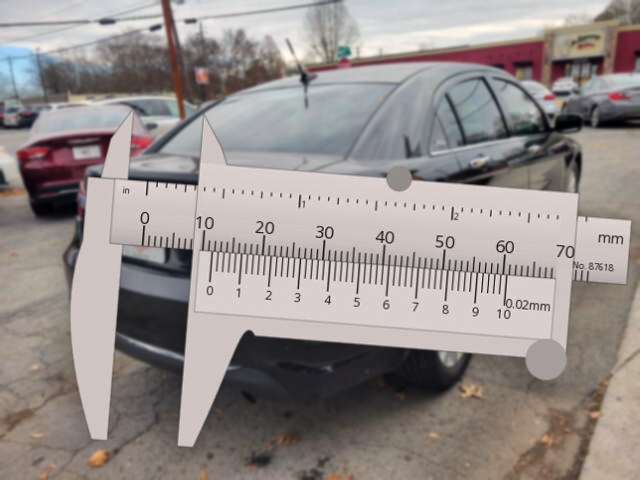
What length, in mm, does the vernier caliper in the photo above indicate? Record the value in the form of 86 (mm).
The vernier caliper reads 11.6 (mm)
